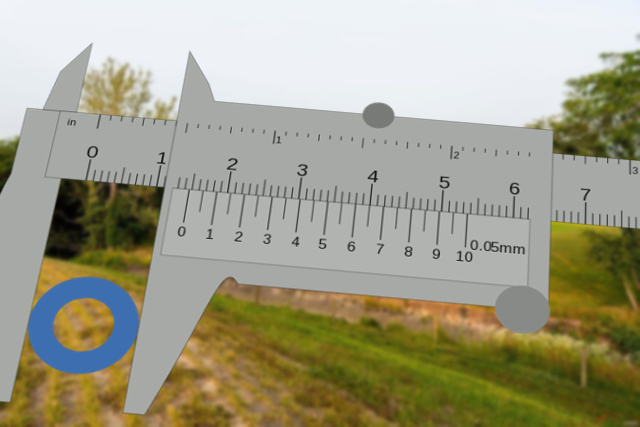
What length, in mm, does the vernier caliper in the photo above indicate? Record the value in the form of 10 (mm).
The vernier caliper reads 14.6 (mm)
